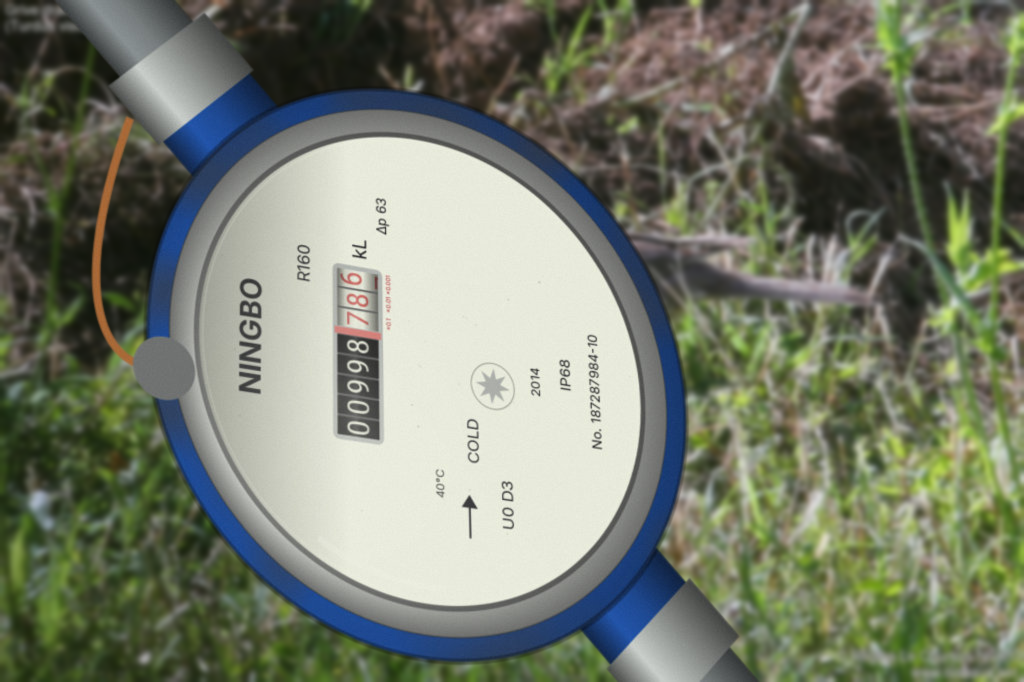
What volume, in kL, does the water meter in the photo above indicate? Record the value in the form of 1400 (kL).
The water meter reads 998.786 (kL)
